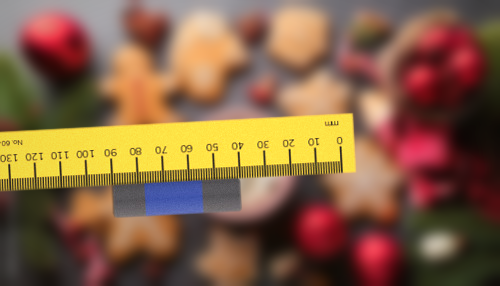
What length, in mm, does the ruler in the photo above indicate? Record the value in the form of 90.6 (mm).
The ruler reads 50 (mm)
